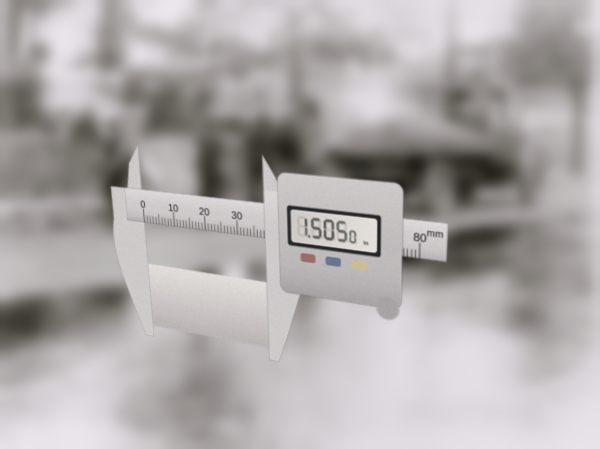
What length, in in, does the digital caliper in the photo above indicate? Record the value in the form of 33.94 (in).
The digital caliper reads 1.5050 (in)
